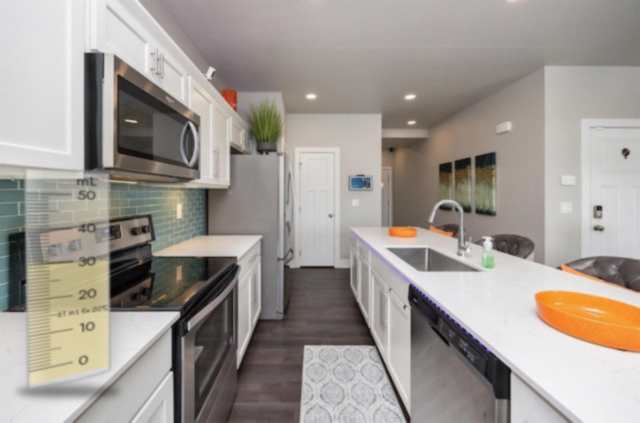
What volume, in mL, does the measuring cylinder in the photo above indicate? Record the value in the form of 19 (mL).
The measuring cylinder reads 30 (mL)
